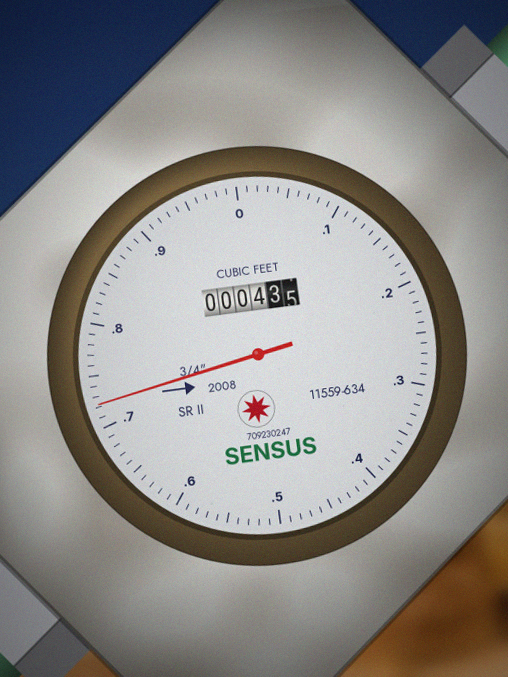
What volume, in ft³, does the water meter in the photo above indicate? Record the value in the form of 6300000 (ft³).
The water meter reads 434.72 (ft³)
